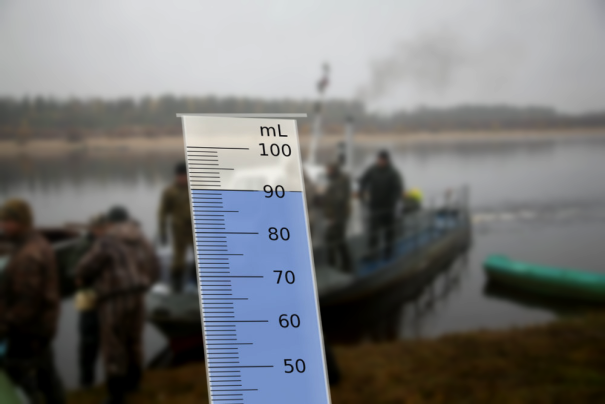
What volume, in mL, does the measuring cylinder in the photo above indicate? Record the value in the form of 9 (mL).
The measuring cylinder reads 90 (mL)
